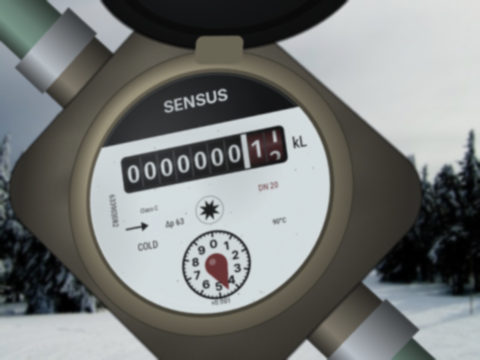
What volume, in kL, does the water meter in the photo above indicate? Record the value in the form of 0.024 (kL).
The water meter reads 0.114 (kL)
